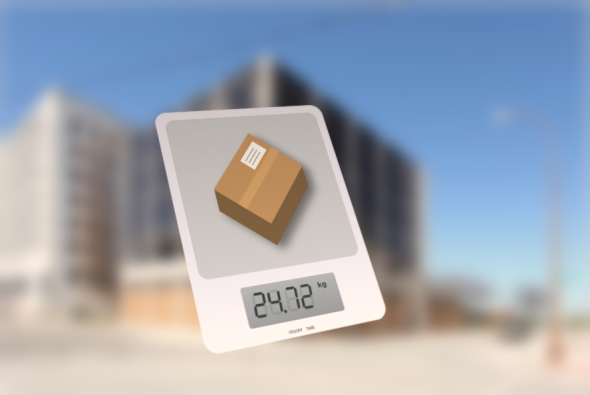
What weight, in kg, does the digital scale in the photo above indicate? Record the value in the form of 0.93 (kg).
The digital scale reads 24.72 (kg)
